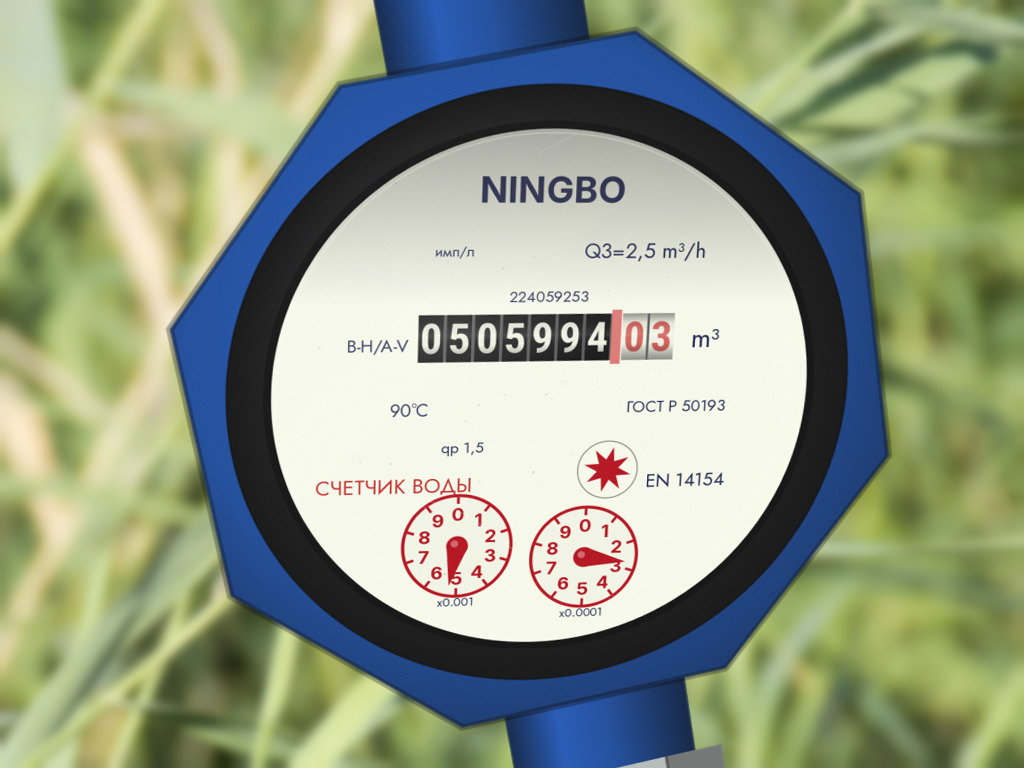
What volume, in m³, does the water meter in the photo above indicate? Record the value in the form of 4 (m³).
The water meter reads 505994.0352 (m³)
